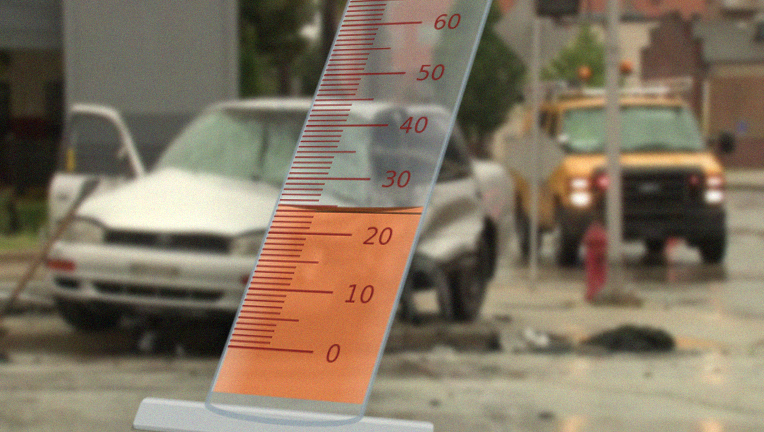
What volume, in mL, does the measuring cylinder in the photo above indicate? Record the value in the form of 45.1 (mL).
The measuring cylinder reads 24 (mL)
